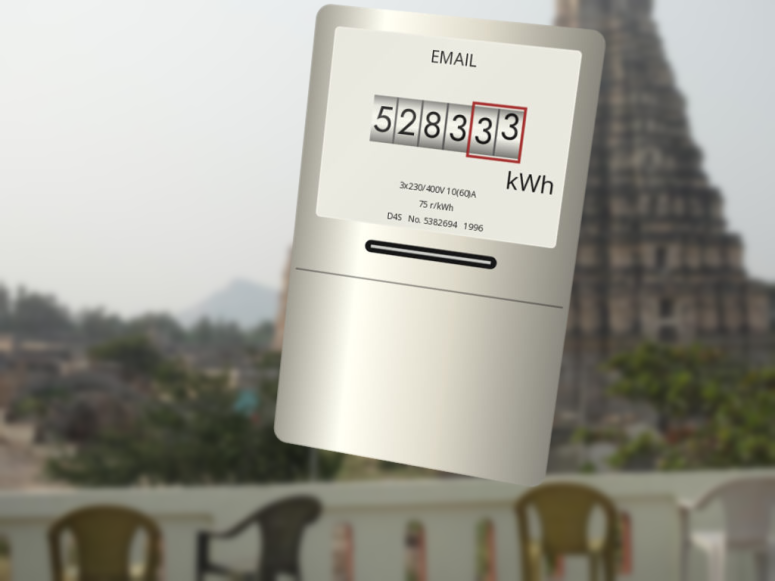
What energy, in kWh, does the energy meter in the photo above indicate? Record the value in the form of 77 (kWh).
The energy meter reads 5283.33 (kWh)
